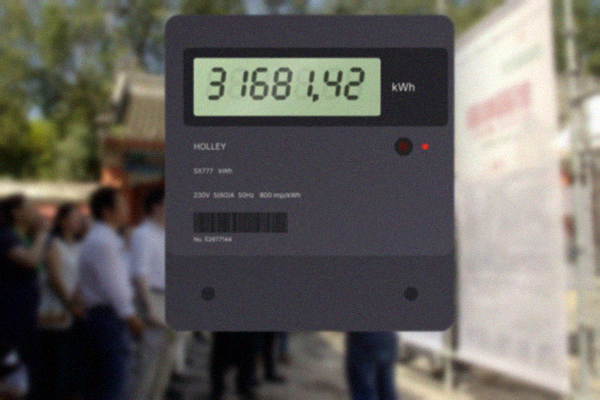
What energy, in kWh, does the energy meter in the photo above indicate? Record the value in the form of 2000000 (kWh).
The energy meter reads 31681.42 (kWh)
